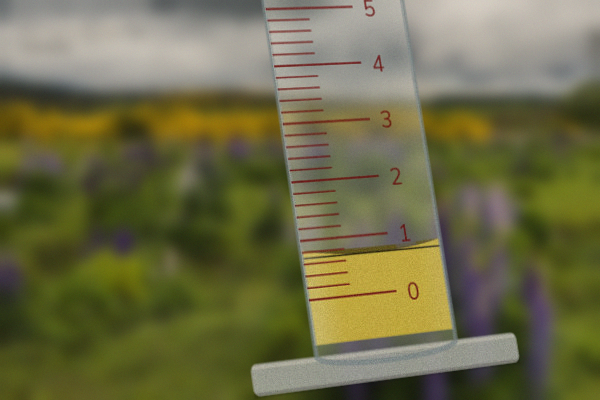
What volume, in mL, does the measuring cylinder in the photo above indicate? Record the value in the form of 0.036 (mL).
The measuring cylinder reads 0.7 (mL)
